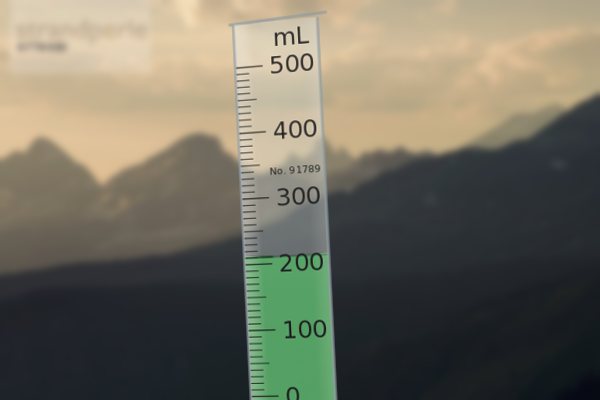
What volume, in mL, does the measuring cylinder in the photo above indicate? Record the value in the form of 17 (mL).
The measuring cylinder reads 210 (mL)
